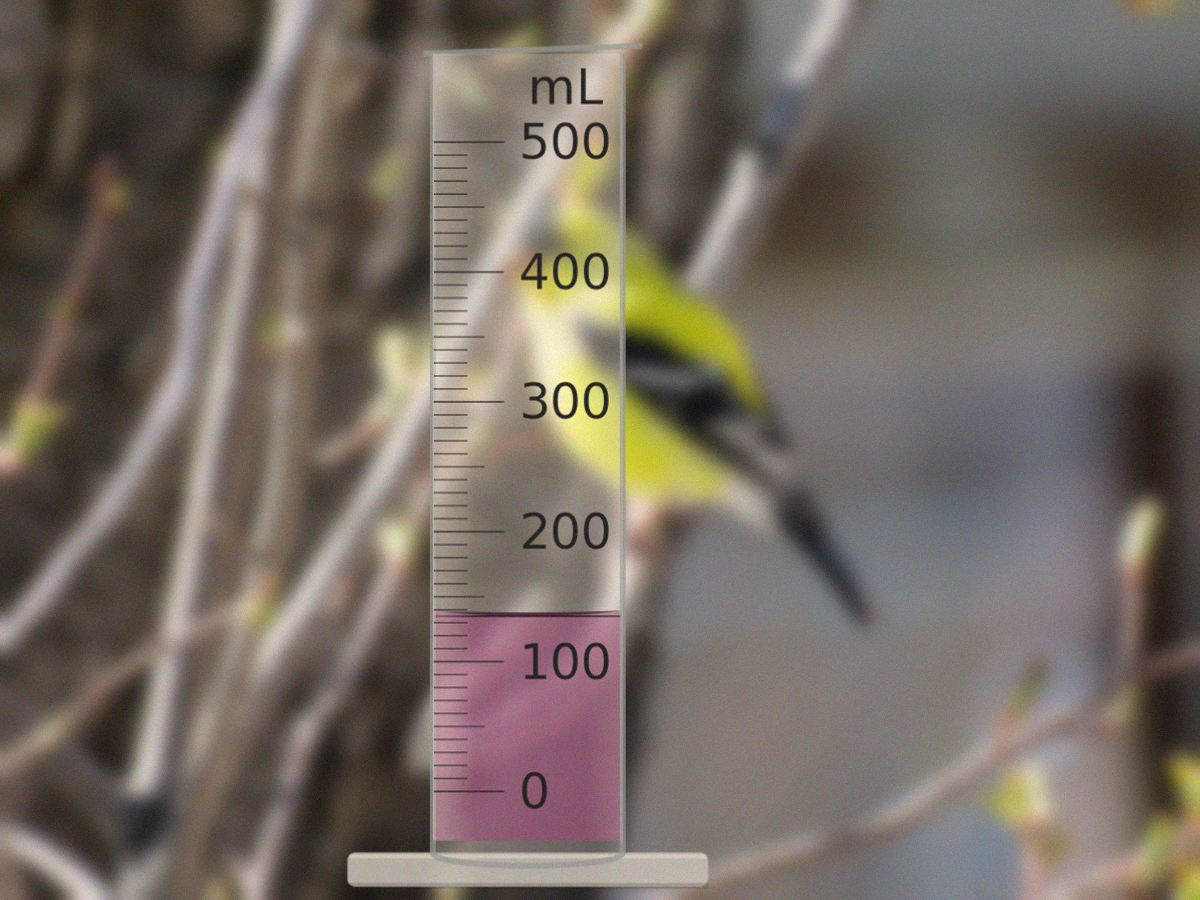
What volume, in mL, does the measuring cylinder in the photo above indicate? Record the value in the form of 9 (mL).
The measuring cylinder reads 135 (mL)
